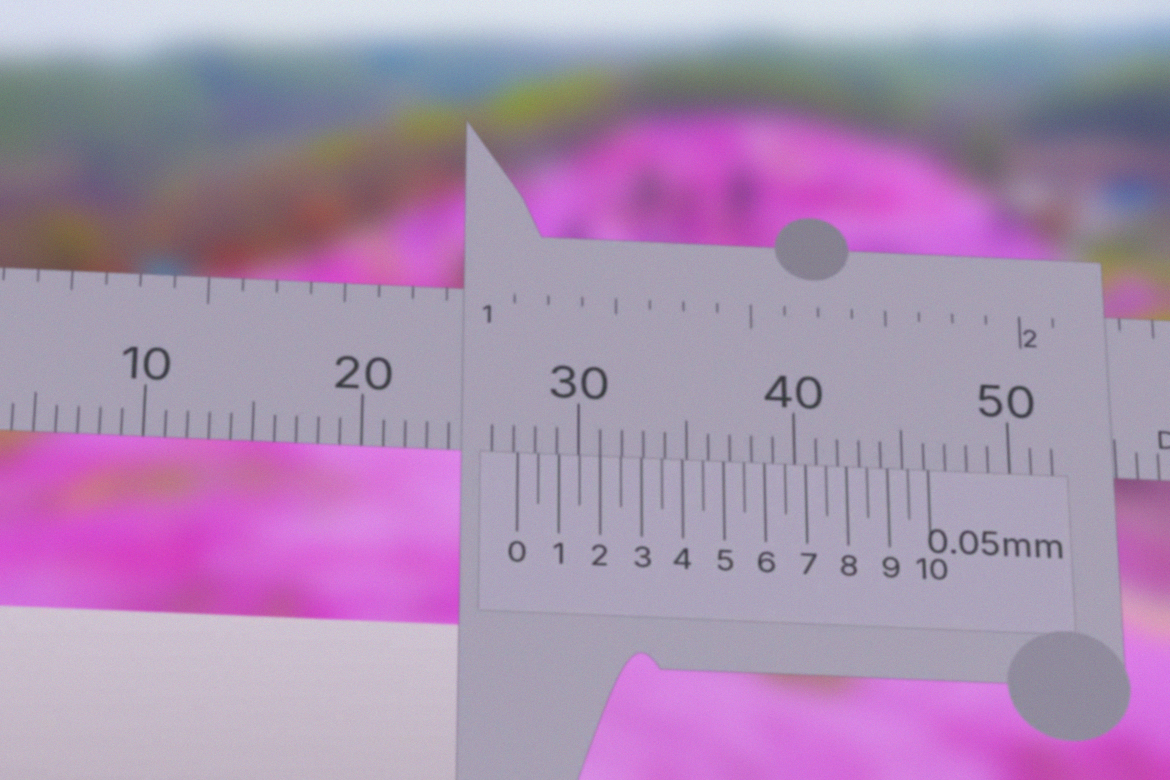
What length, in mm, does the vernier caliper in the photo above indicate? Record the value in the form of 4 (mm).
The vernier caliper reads 27.2 (mm)
